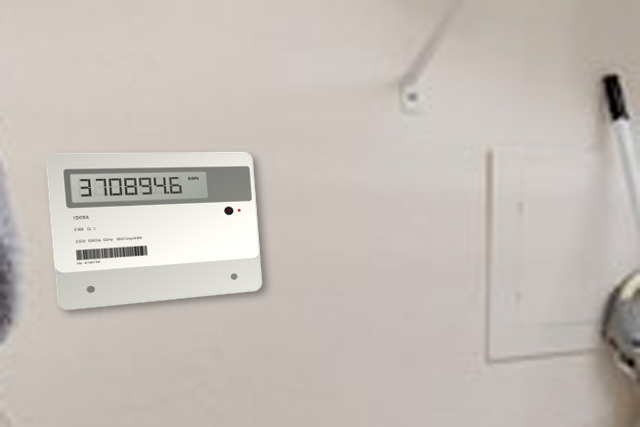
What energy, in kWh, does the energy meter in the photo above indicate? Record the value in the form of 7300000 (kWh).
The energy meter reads 370894.6 (kWh)
